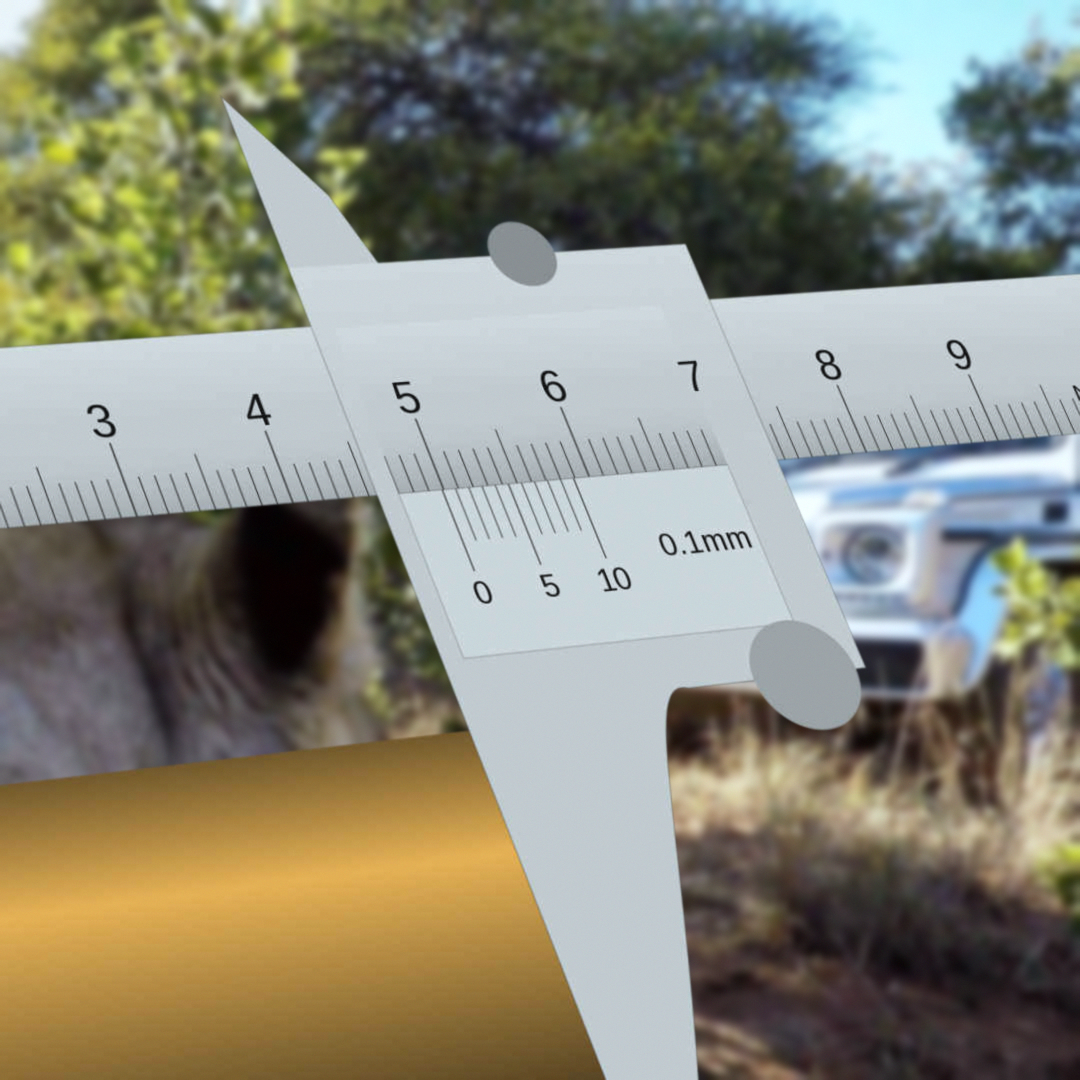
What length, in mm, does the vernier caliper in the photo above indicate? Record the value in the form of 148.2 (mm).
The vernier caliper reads 49.9 (mm)
